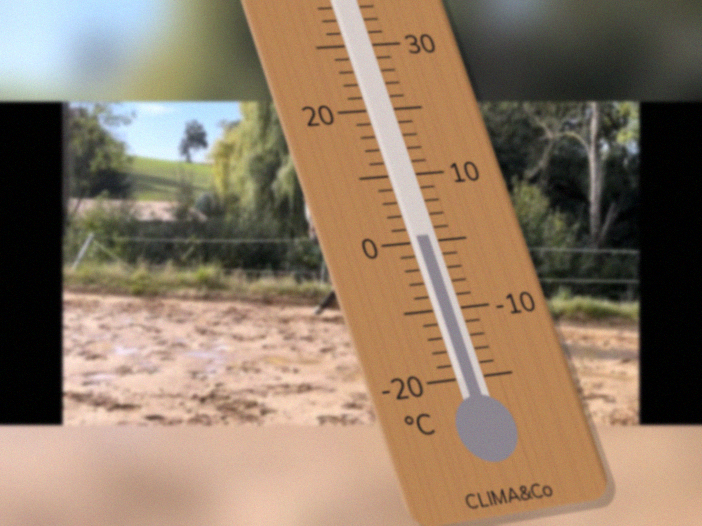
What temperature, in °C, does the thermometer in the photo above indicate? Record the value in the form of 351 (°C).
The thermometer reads 1 (°C)
